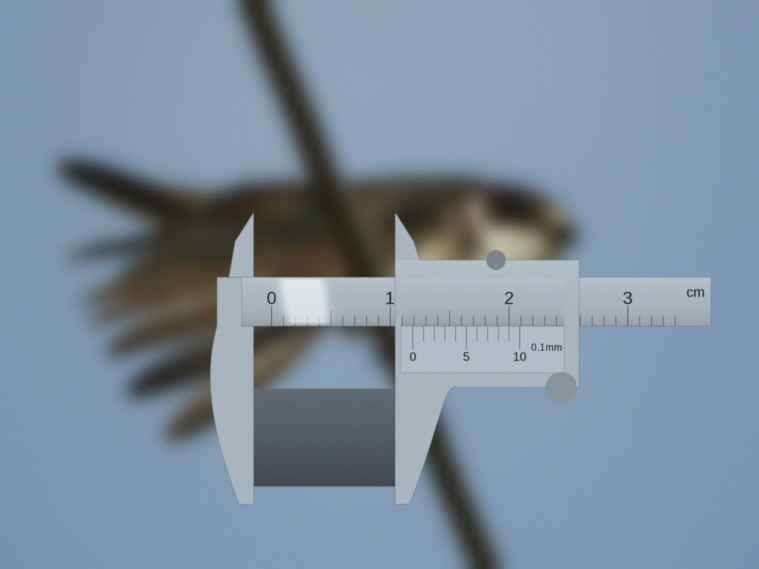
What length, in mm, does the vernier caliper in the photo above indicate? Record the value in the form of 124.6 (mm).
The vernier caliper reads 11.9 (mm)
